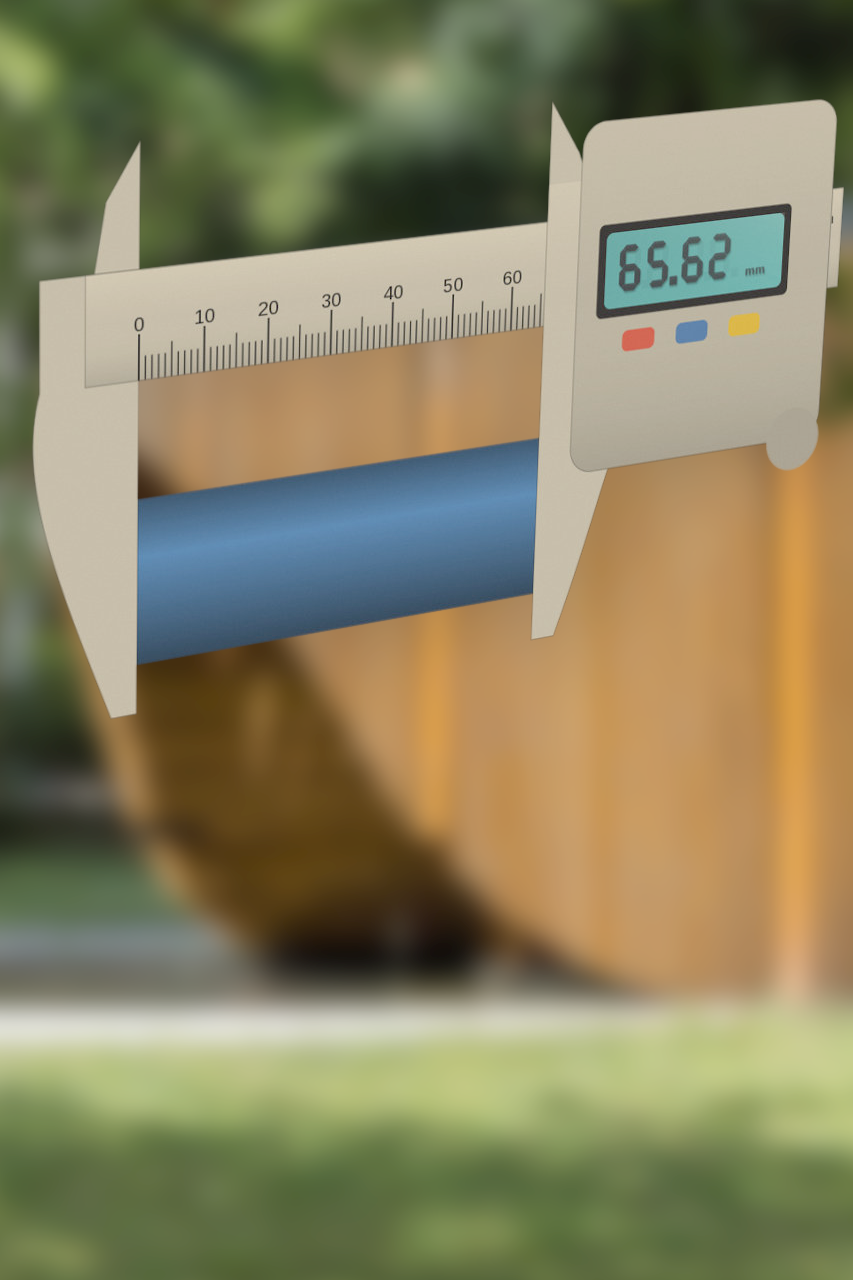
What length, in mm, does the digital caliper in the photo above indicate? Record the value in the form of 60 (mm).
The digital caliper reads 65.62 (mm)
